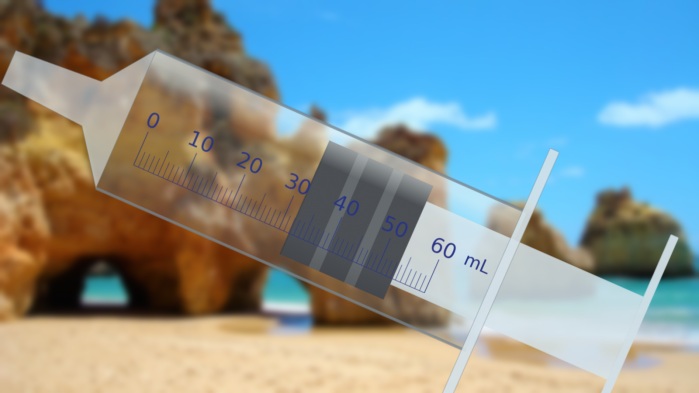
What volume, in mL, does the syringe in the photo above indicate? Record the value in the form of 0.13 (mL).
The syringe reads 32 (mL)
